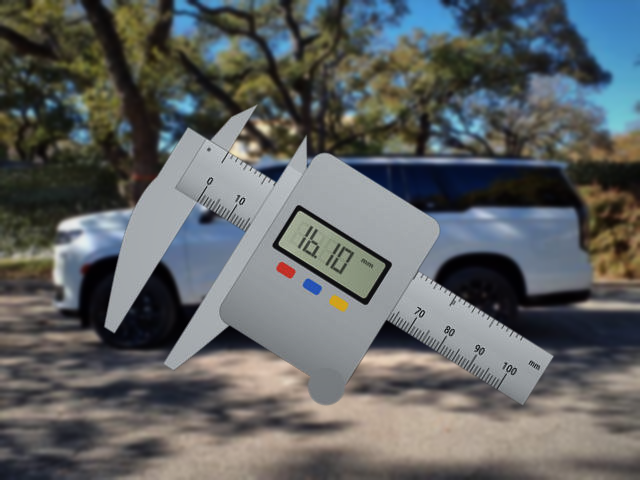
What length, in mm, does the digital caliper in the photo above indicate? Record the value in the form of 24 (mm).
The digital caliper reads 16.10 (mm)
